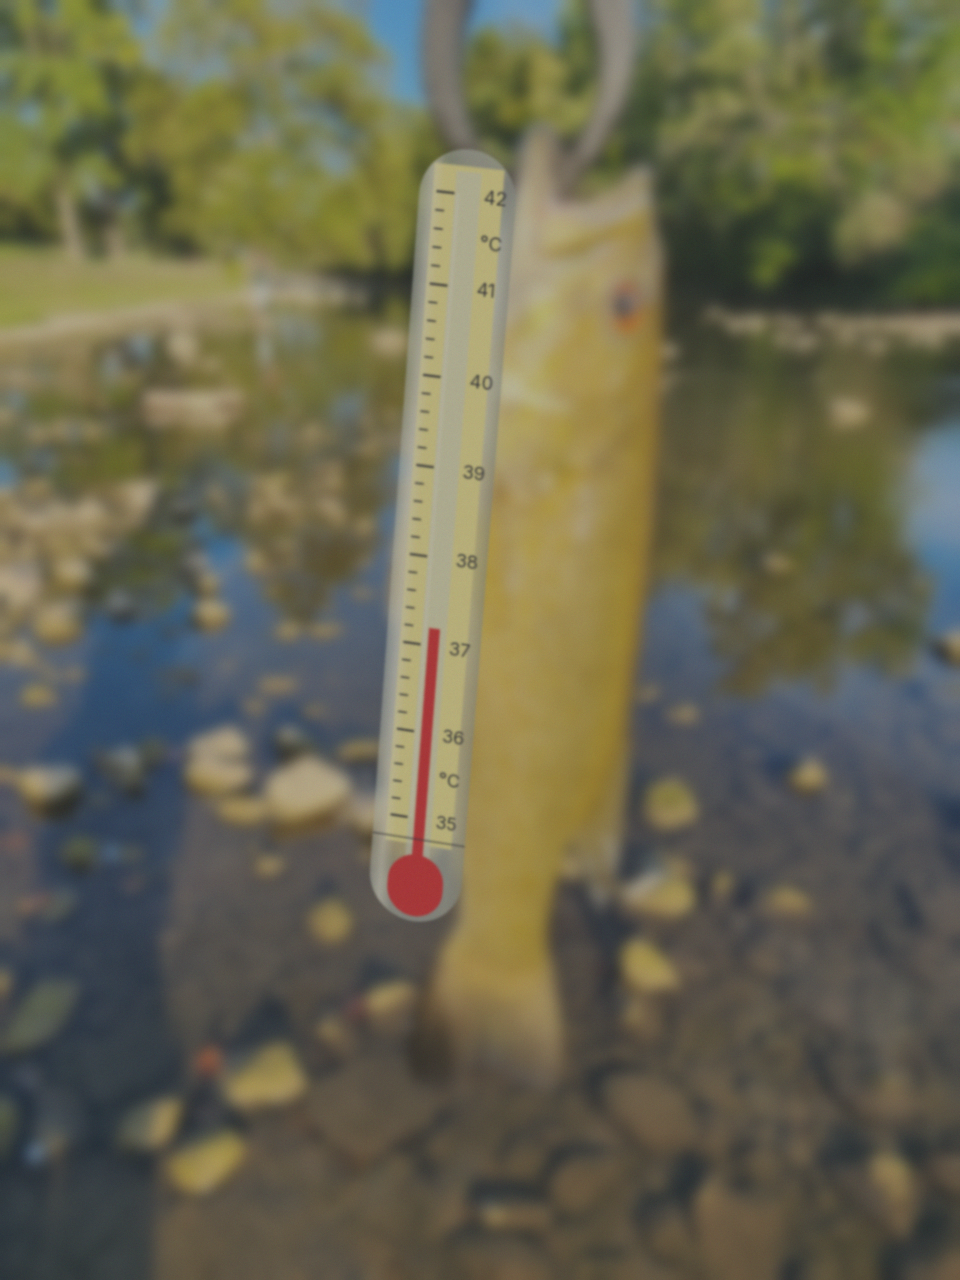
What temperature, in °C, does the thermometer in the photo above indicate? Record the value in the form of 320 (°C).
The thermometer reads 37.2 (°C)
